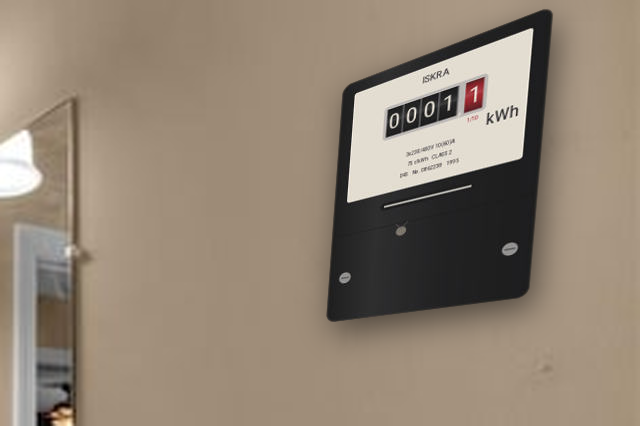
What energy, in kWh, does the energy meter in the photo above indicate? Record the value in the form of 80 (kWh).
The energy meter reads 1.1 (kWh)
